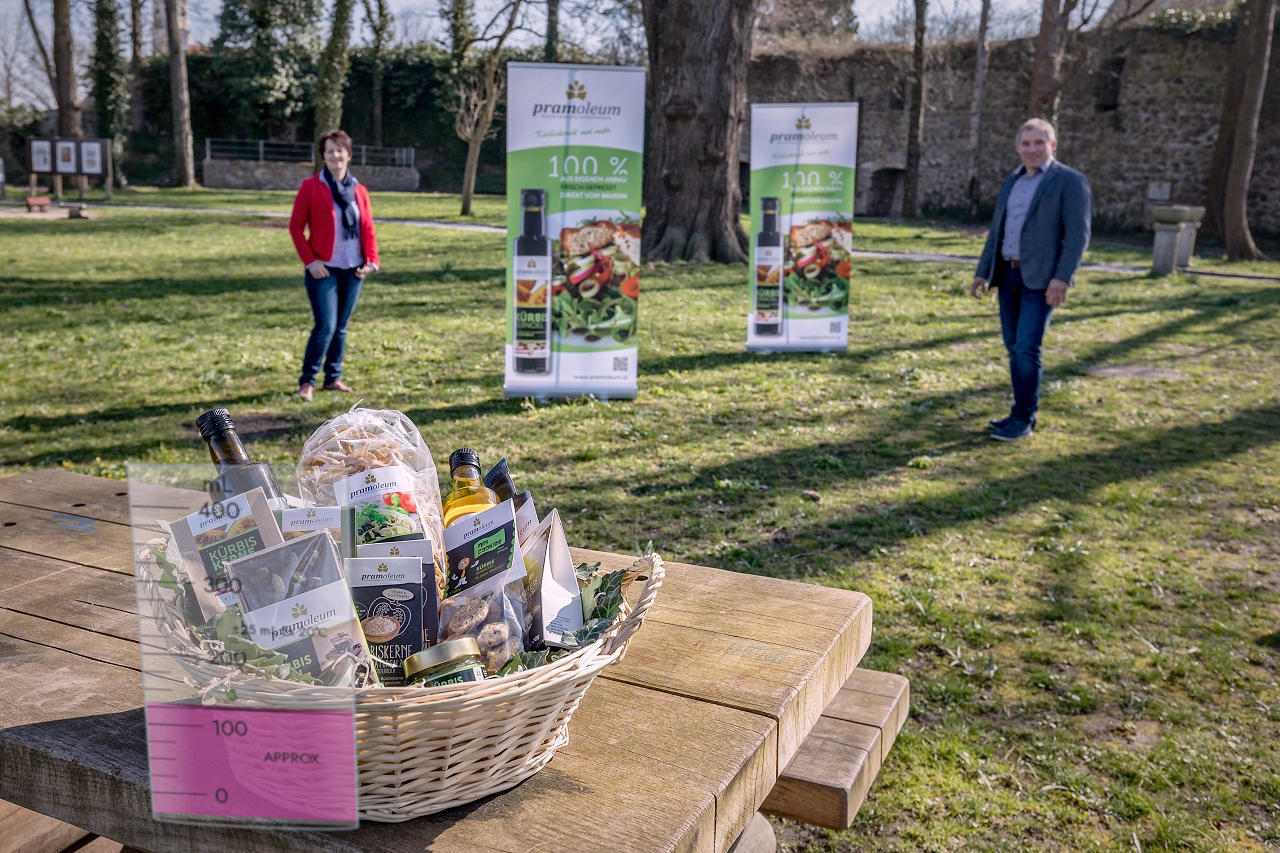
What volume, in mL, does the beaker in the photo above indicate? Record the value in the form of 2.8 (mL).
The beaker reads 125 (mL)
